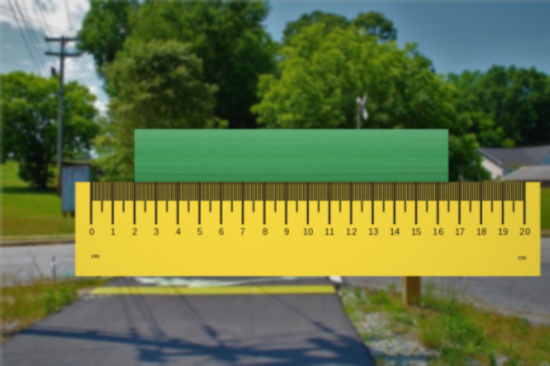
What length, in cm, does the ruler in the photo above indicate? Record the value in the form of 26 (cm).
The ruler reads 14.5 (cm)
